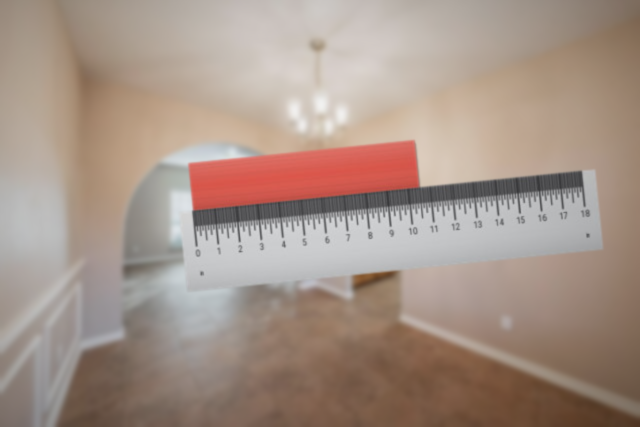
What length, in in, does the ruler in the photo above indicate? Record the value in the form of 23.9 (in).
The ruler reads 10.5 (in)
